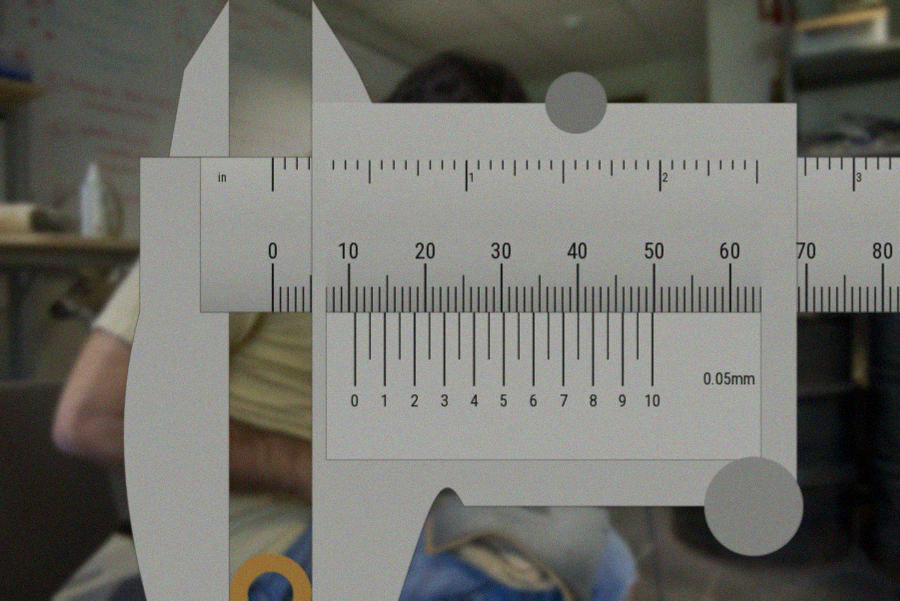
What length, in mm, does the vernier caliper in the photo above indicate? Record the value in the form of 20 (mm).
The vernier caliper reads 10.8 (mm)
